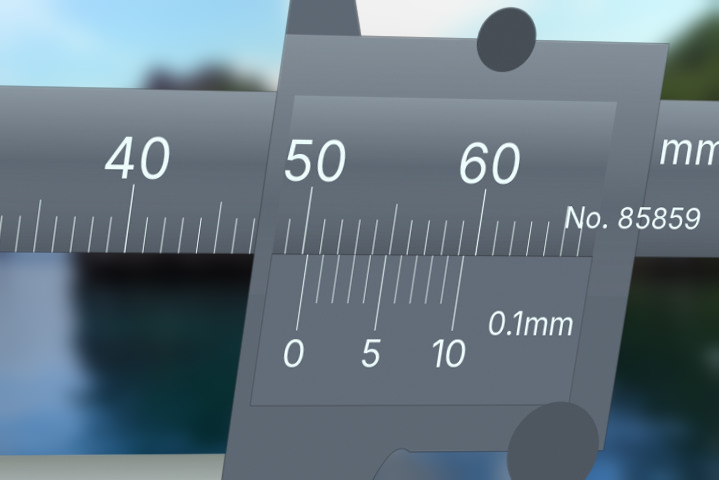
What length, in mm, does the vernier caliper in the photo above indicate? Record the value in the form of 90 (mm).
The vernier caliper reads 50.3 (mm)
